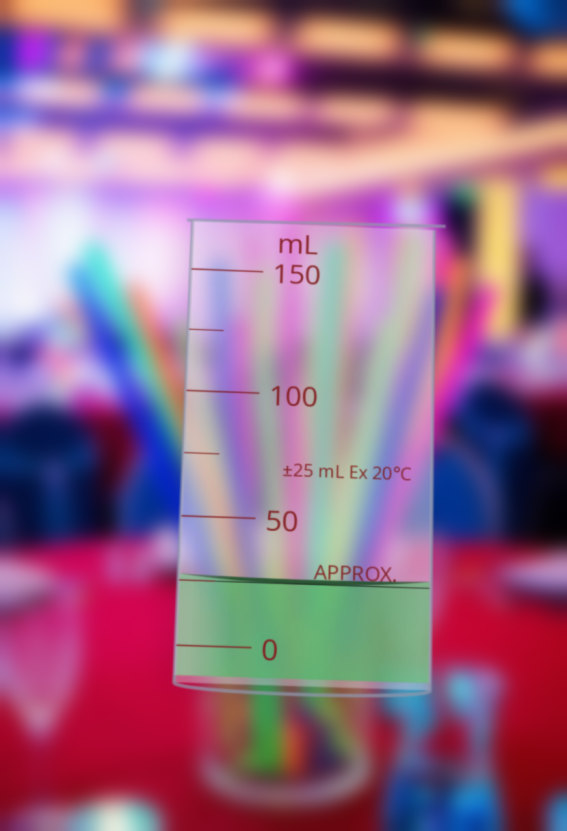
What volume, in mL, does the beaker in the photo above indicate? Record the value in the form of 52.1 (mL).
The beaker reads 25 (mL)
